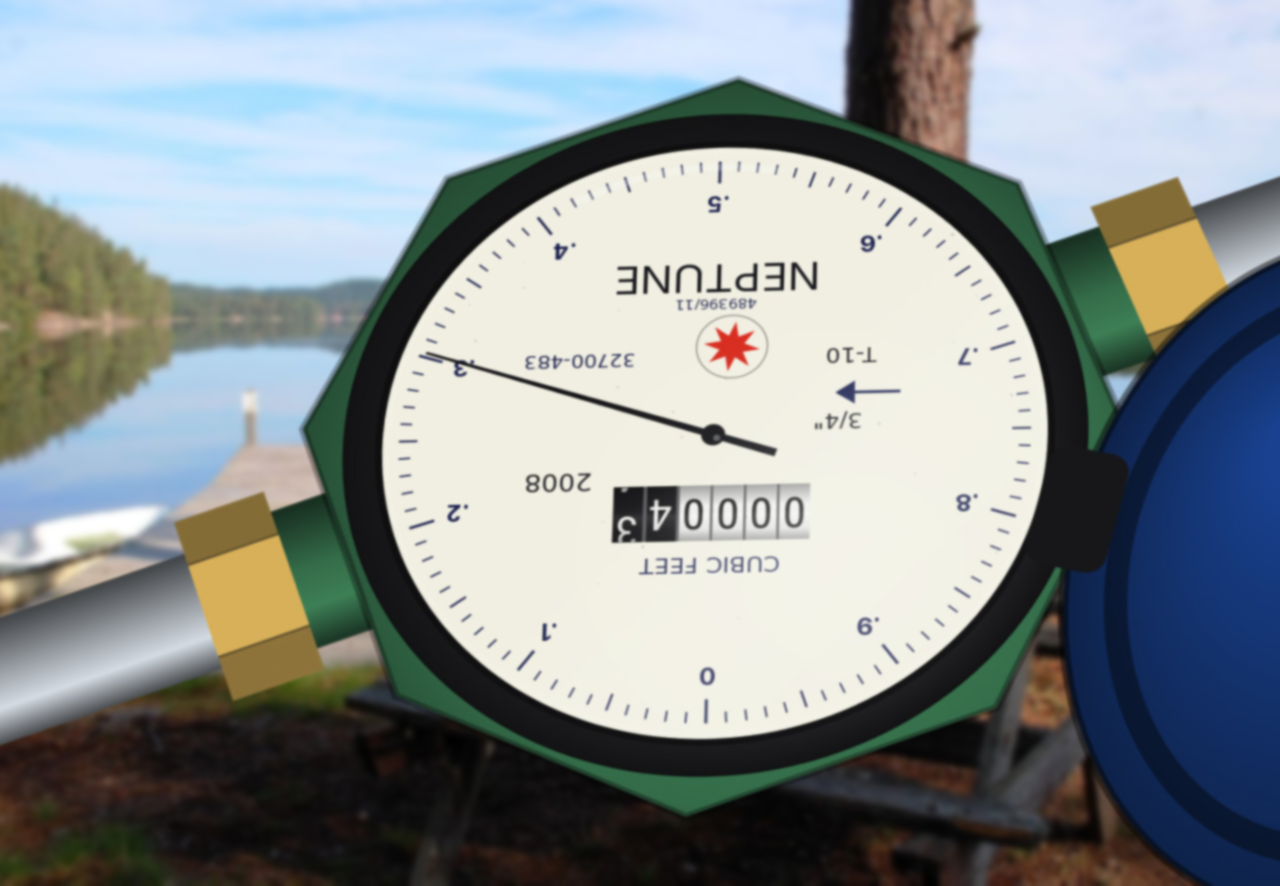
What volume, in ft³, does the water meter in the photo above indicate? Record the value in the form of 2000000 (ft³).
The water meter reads 43.30 (ft³)
